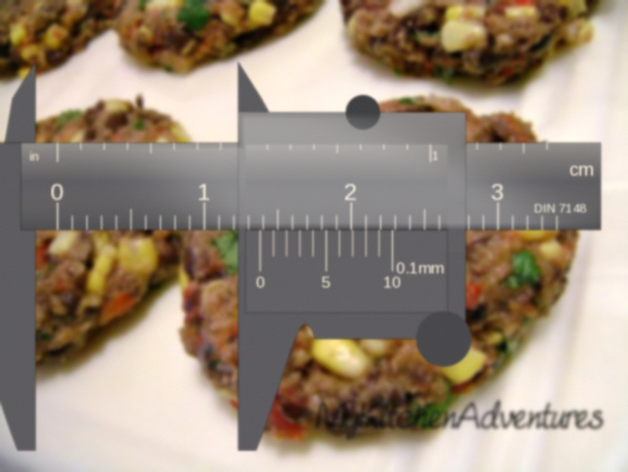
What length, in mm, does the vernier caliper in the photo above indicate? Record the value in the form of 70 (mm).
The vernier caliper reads 13.8 (mm)
